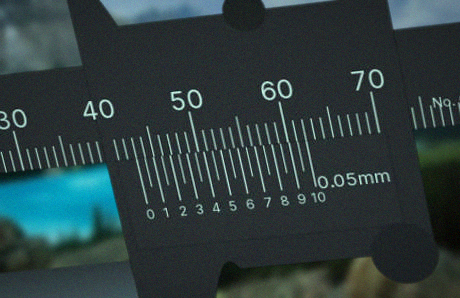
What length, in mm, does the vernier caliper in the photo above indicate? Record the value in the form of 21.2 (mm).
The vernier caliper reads 43.0 (mm)
